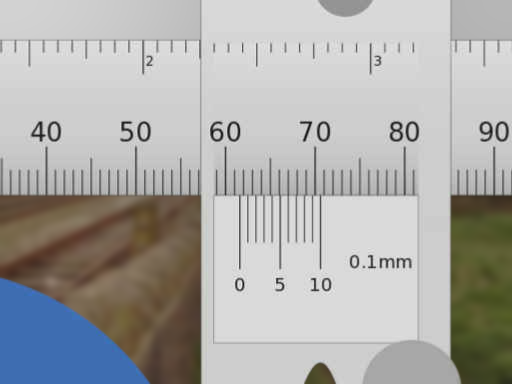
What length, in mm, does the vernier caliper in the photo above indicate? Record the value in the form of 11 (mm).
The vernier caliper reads 61.6 (mm)
